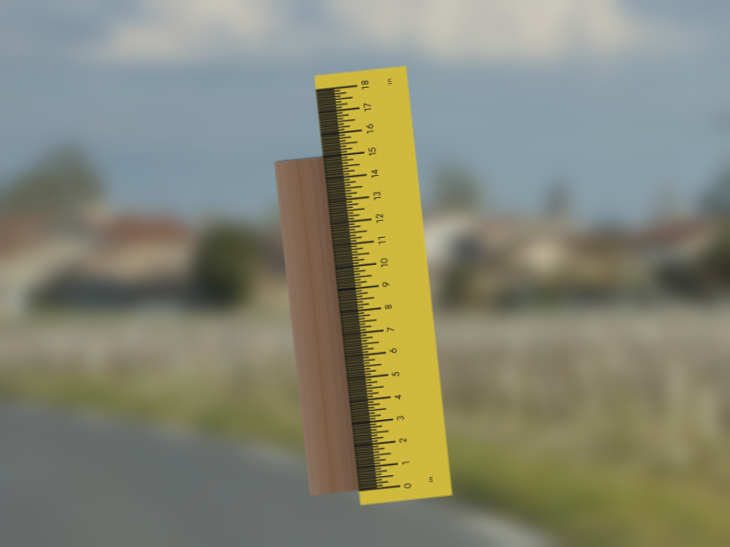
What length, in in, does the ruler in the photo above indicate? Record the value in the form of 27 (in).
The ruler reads 15 (in)
